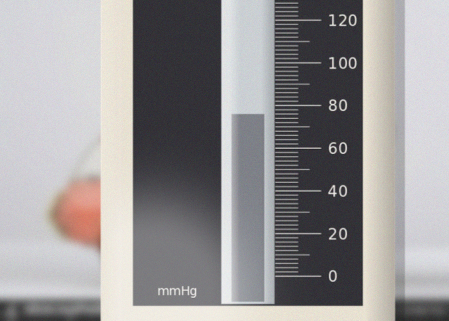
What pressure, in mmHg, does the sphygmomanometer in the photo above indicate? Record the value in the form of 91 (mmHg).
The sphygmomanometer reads 76 (mmHg)
